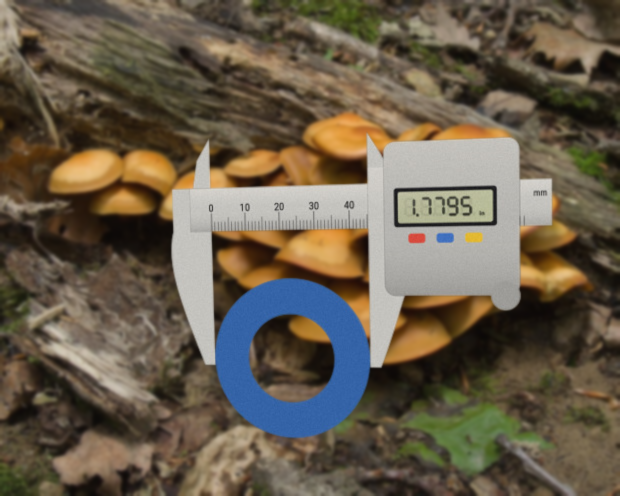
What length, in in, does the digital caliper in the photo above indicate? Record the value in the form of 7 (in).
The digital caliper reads 1.7795 (in)
